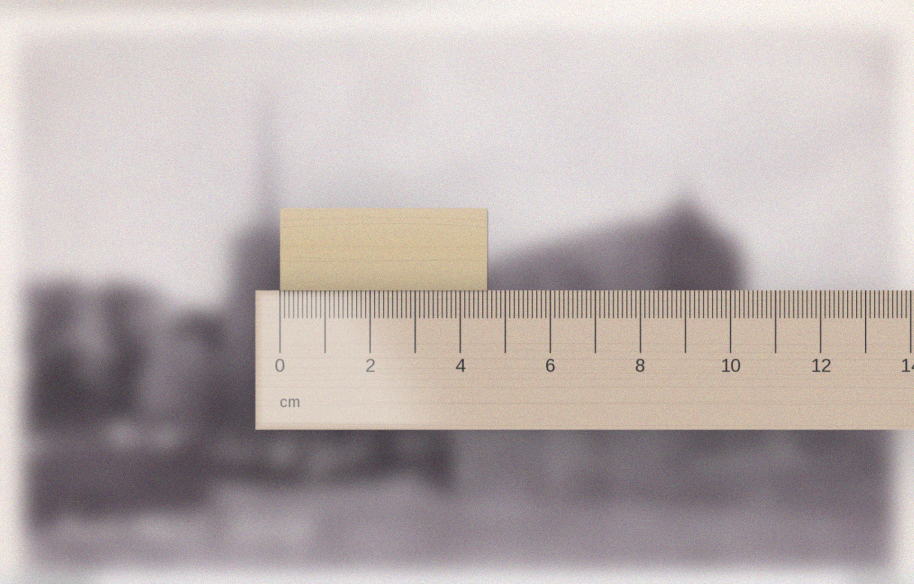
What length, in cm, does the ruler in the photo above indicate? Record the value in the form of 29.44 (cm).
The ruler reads 4.6 (cm)
